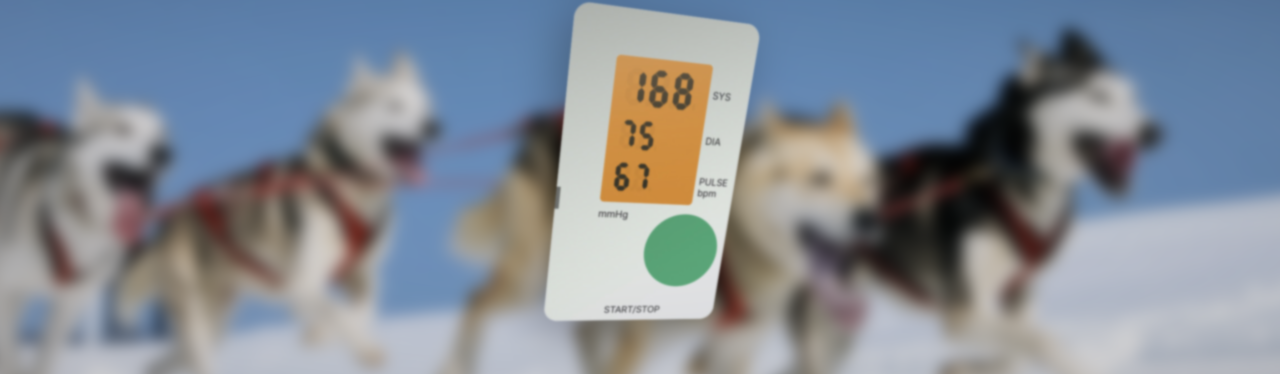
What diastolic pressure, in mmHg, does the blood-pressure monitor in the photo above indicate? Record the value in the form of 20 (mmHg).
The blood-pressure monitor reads 75 (mmHg)
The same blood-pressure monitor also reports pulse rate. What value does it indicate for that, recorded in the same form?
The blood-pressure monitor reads 67 (bpm)
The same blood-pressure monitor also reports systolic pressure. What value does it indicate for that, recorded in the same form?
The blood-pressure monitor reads 168 (mmHg)
